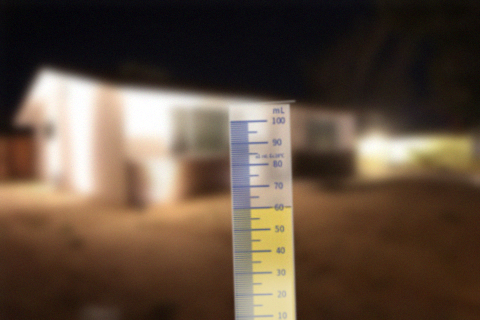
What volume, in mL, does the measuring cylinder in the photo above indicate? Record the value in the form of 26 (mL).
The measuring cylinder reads 60 (mL)
